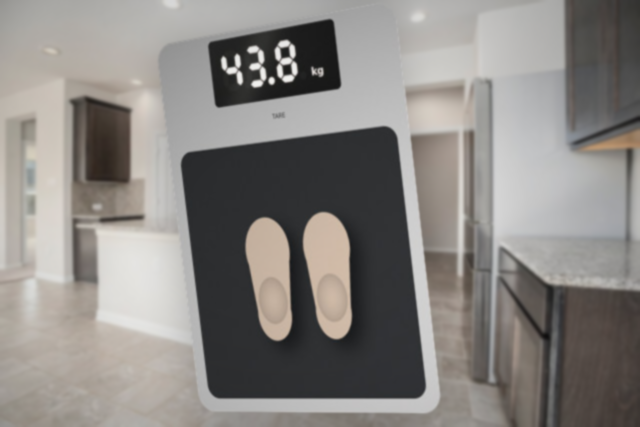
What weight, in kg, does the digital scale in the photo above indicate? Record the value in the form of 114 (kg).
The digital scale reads 43.8 (kg)
